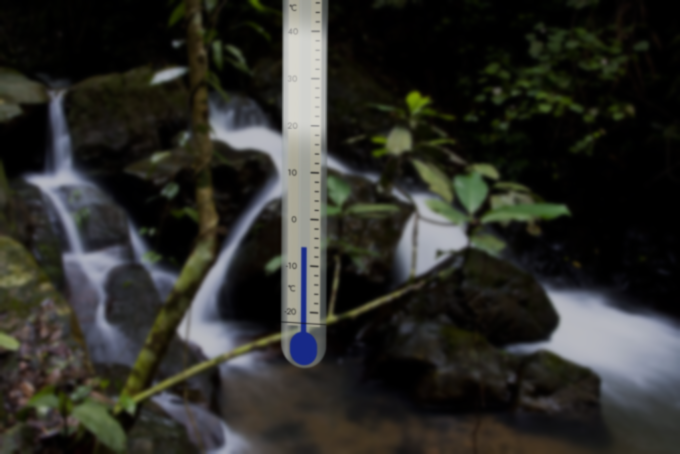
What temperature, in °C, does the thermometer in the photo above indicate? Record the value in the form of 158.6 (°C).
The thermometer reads -6 (°C)
